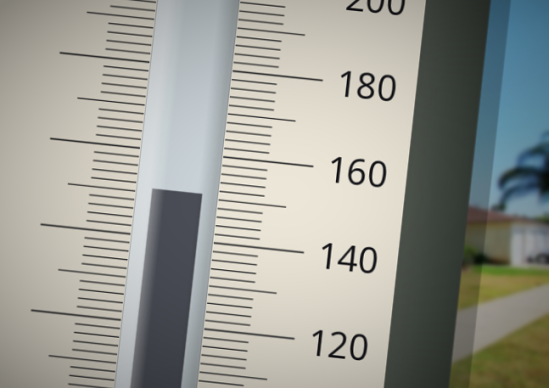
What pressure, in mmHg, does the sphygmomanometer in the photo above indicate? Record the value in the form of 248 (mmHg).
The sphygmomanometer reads 151 (mmHg)
